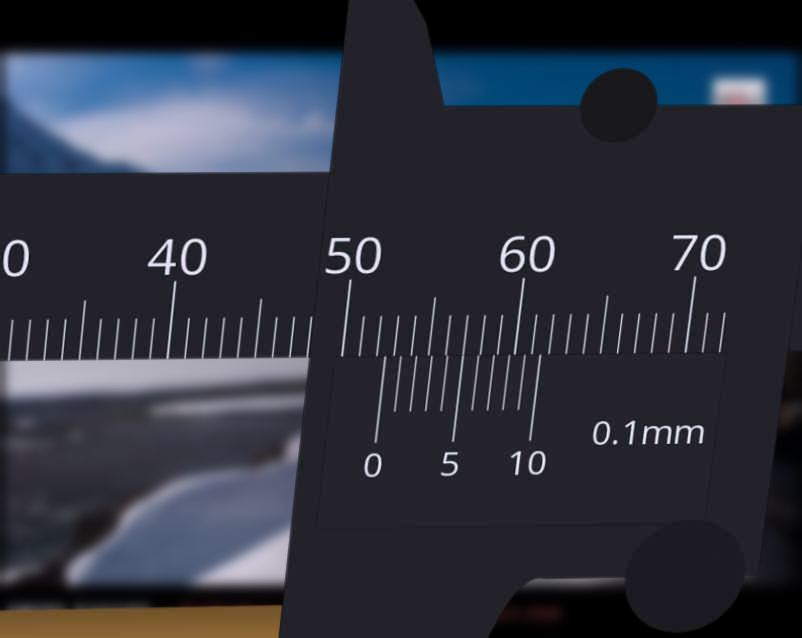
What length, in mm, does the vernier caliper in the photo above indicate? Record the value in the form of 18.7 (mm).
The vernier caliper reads 52.5 (mm)
